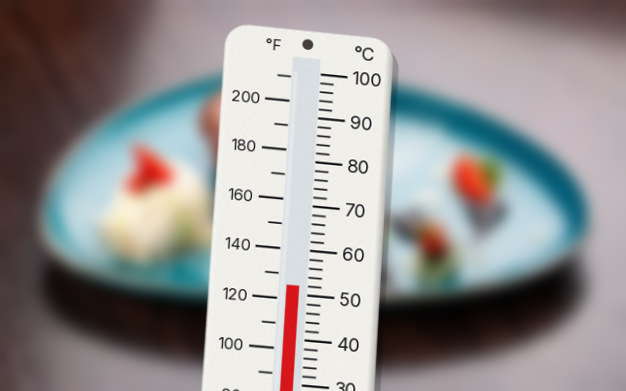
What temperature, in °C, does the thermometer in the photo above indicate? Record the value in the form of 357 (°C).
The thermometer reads 52 (°C)
